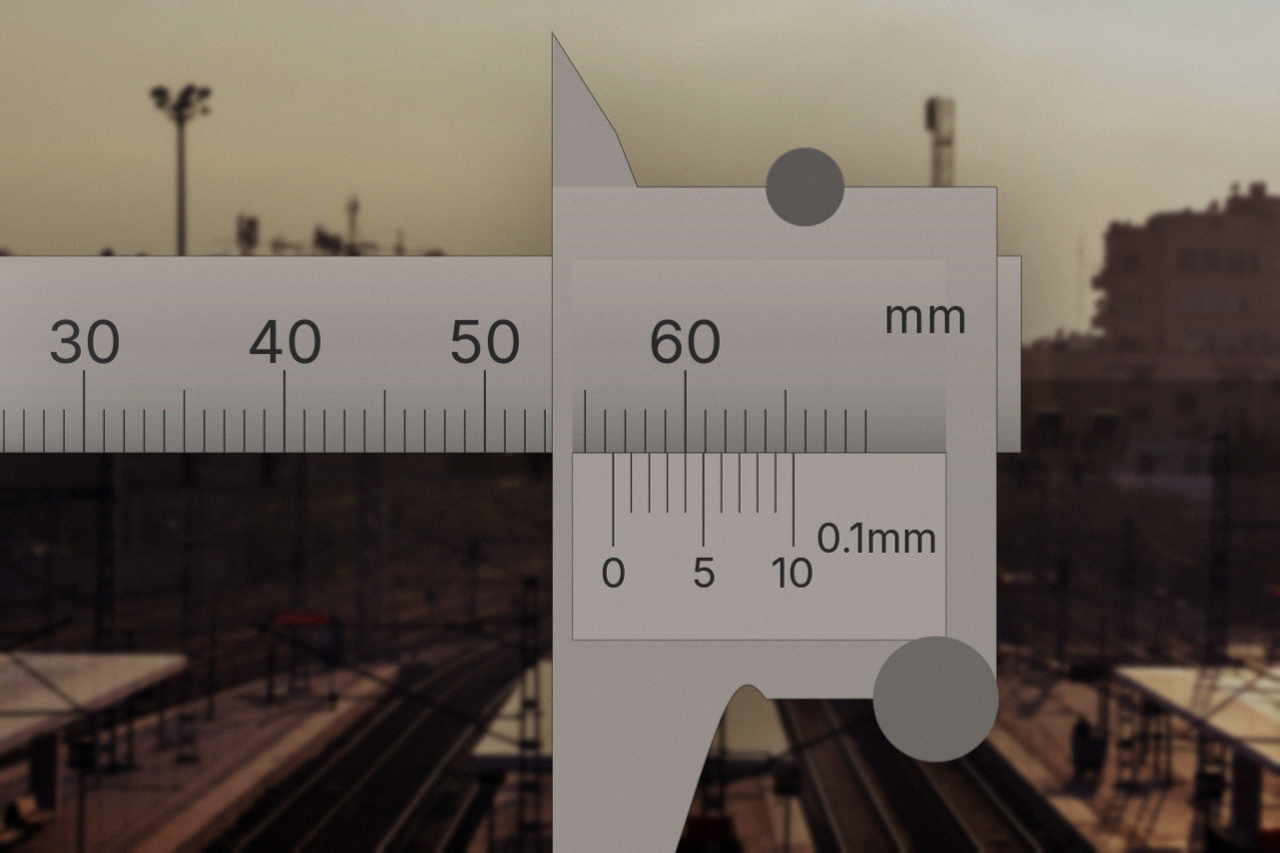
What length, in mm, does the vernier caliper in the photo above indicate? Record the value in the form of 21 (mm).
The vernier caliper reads 56.4 (mm)
